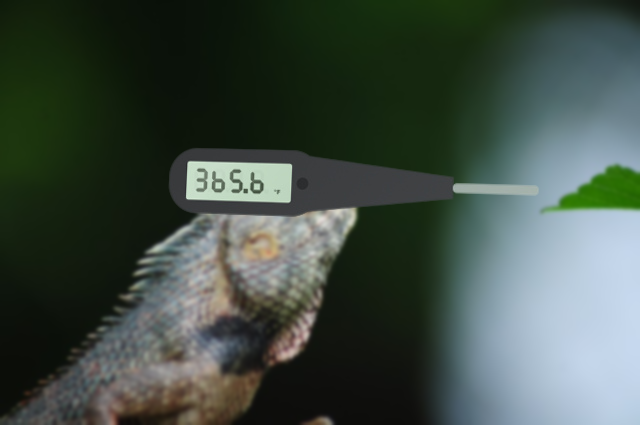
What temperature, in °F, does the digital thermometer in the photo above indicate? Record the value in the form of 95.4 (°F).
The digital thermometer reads 365.6 (°F)
